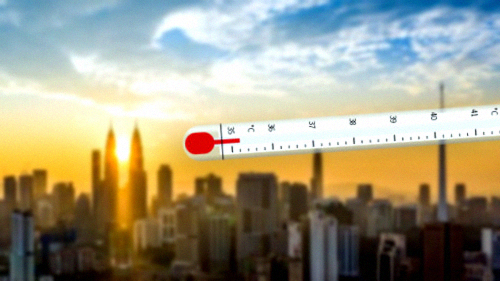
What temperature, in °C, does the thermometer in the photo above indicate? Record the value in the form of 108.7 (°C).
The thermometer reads 35.2 (°C)
